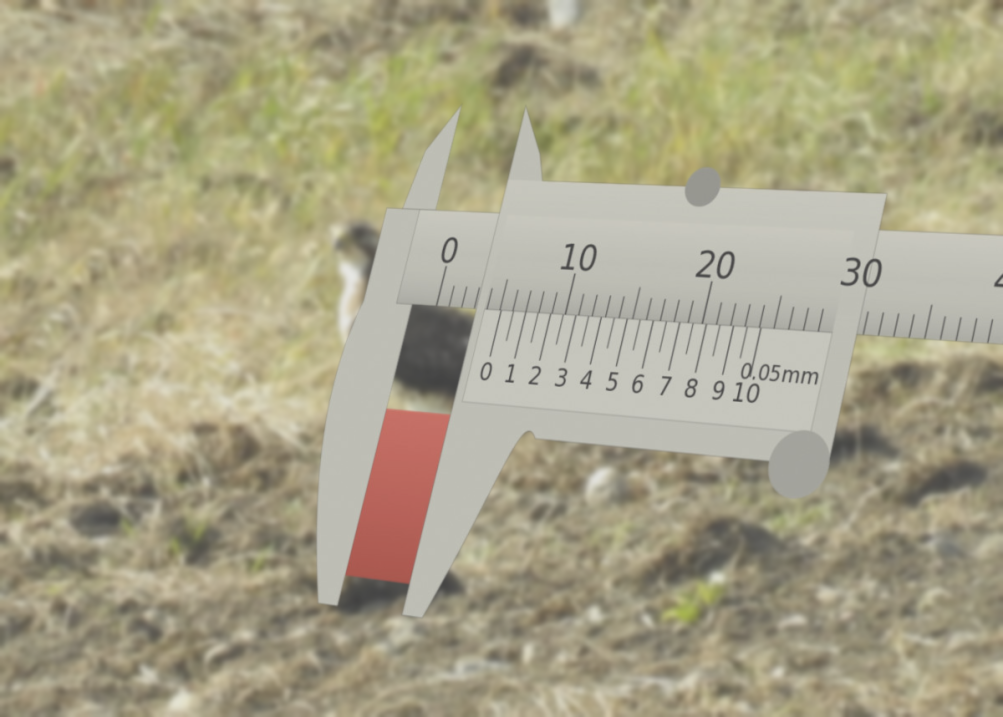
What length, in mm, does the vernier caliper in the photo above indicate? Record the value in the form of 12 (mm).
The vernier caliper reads 5.1 (mm)
